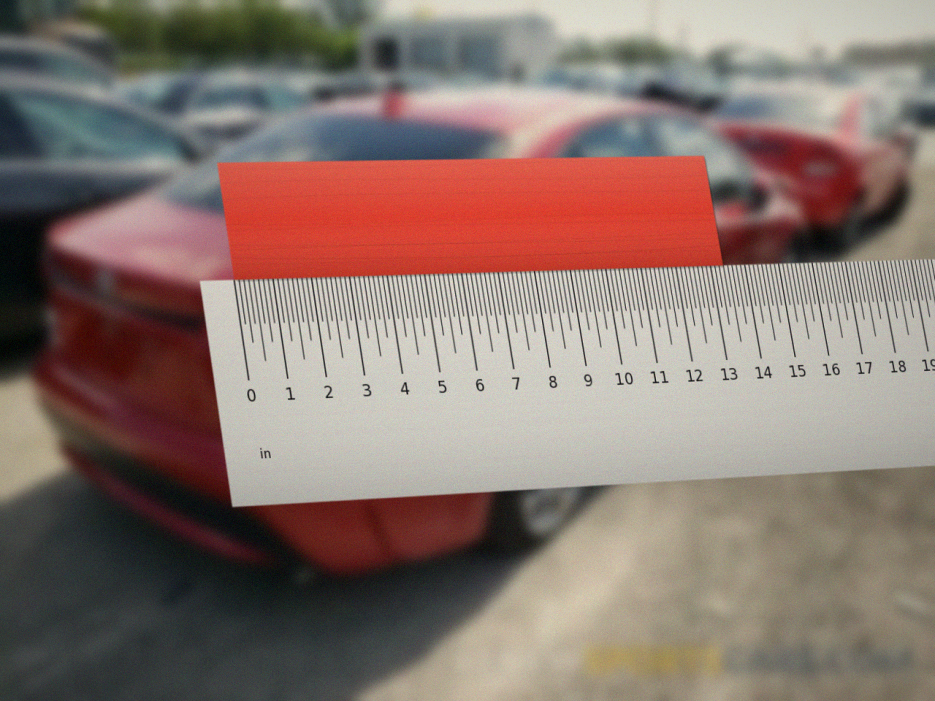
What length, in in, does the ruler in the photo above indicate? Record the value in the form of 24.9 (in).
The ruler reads 13.375 (in)
